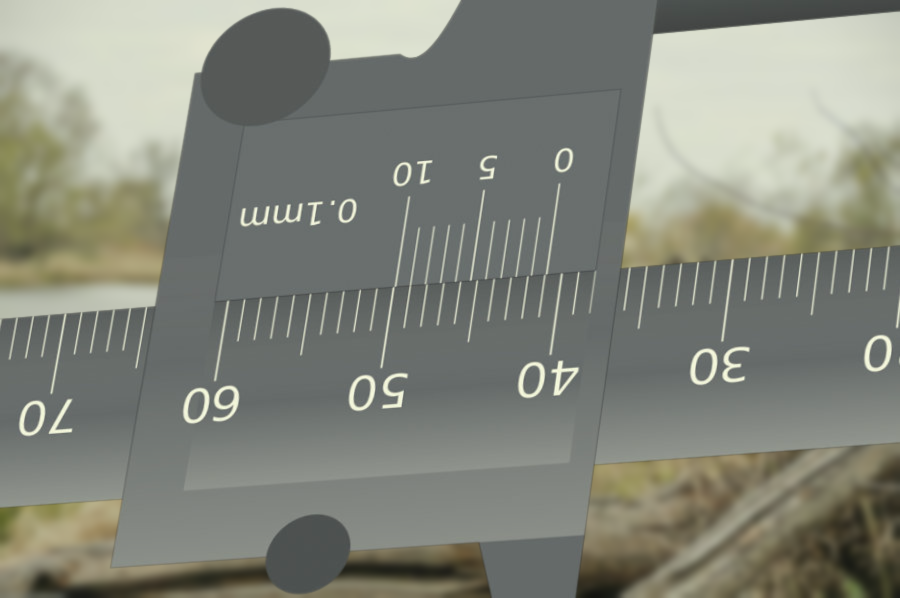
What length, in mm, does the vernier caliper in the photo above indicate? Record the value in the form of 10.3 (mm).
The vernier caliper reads 40.9 (mm)
